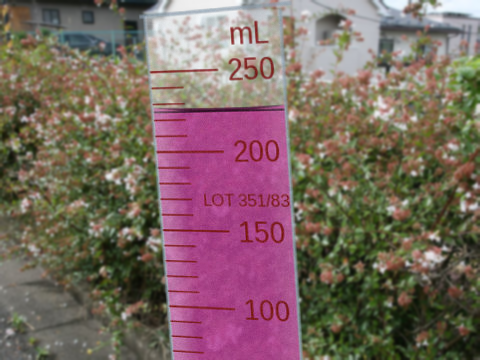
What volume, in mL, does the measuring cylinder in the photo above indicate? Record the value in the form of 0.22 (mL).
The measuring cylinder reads 225 (mL)
